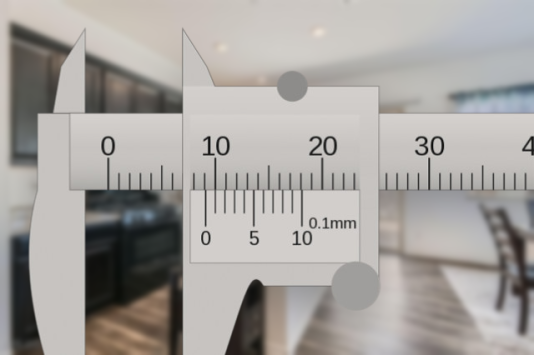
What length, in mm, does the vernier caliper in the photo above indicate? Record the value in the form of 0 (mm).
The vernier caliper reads 9.1 (mm)
